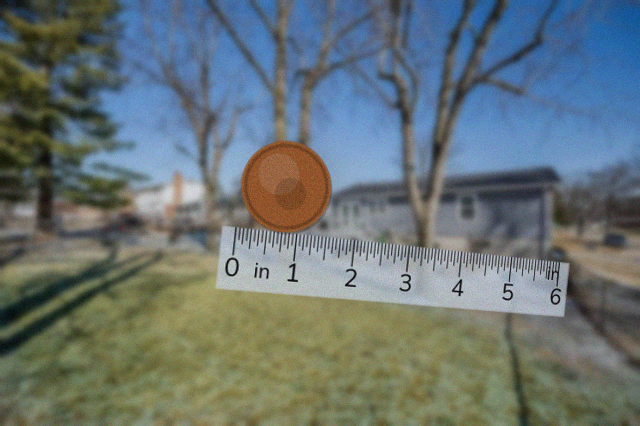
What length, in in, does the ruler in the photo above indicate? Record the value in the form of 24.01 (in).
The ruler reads 1.5 (in)
